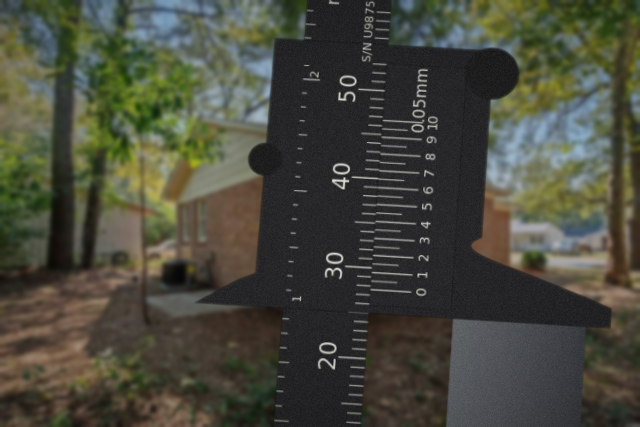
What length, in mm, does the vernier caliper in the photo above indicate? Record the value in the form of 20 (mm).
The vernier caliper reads 27.6 (mm)
